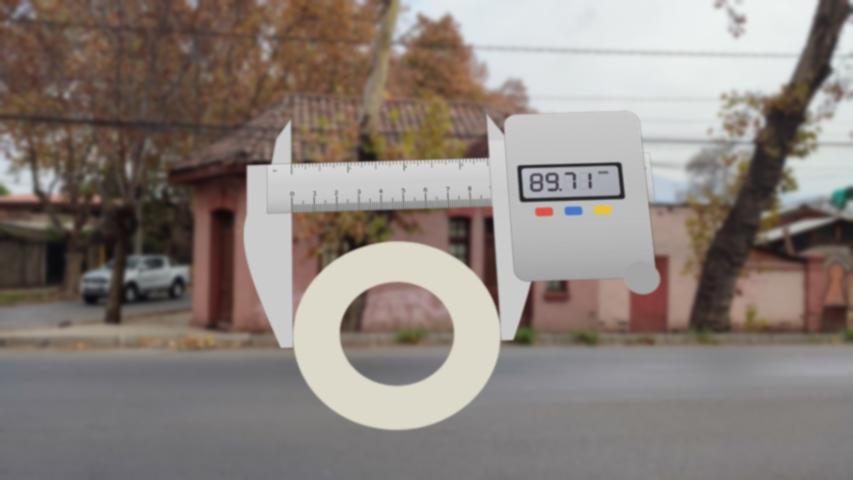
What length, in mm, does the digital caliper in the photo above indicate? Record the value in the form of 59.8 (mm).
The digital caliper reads 89.71 (mm)
